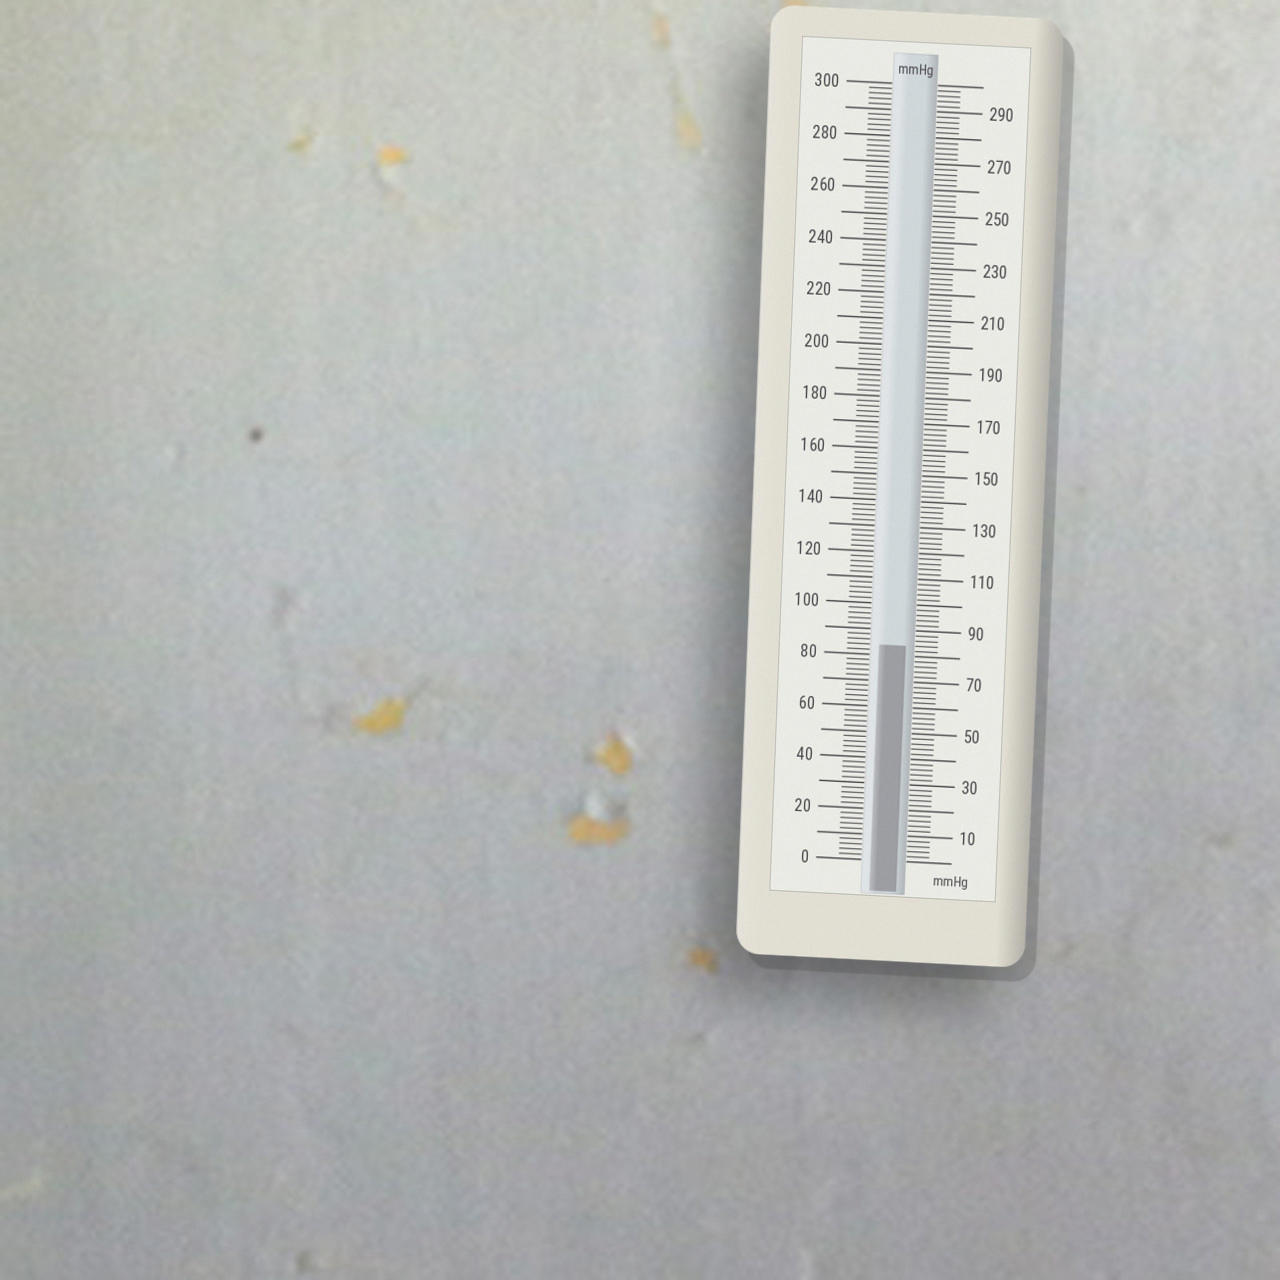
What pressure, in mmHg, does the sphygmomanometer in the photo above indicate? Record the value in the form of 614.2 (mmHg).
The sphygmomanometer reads 84 (mmHg)
